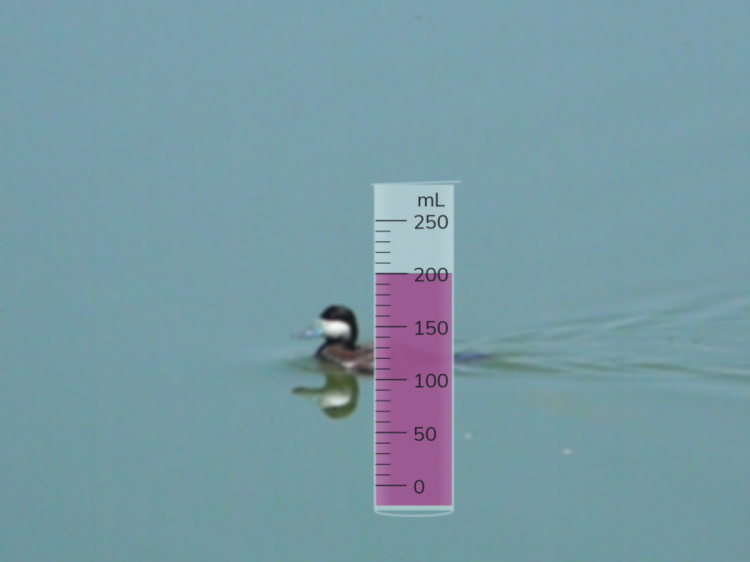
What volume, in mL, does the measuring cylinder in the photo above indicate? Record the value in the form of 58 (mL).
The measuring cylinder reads 200 (mL)
